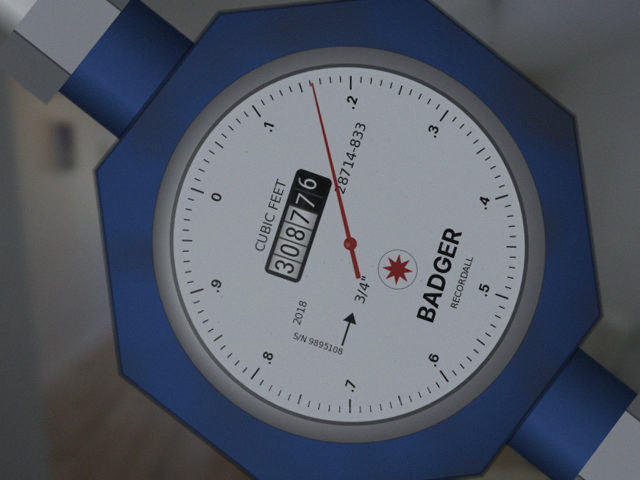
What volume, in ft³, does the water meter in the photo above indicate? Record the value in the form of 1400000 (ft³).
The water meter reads 308776.16 (ft³)
